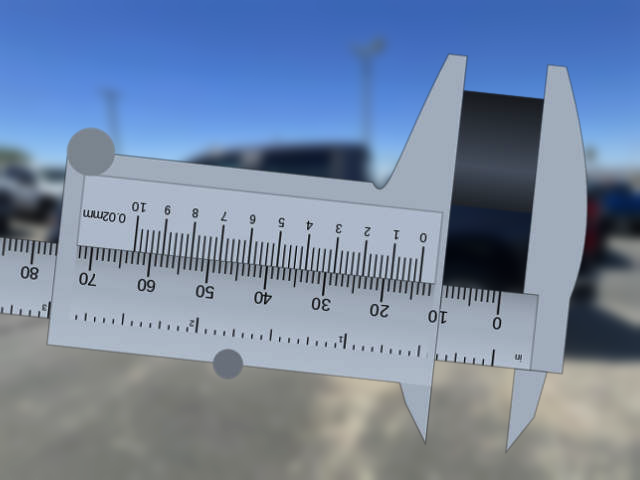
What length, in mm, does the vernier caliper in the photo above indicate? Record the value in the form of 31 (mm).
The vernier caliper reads 13.8 (mm)
